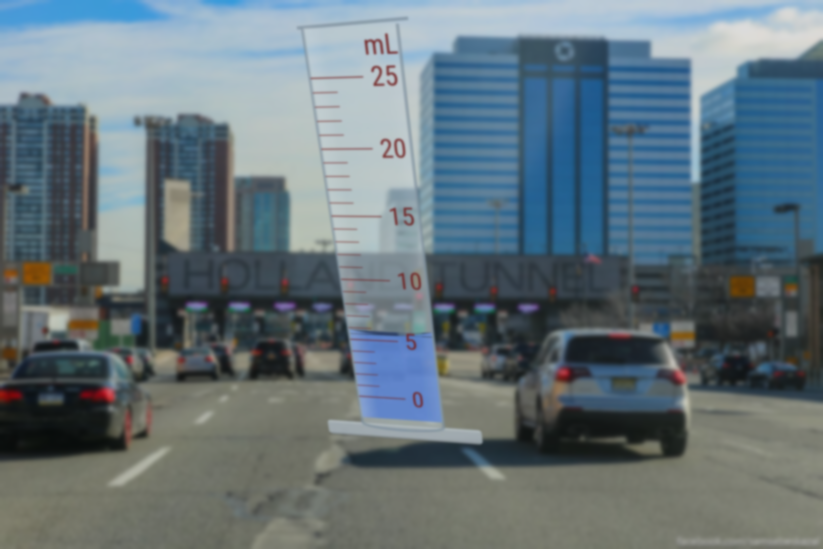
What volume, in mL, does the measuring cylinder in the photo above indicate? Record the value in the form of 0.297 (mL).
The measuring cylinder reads 5.5 (mL)
